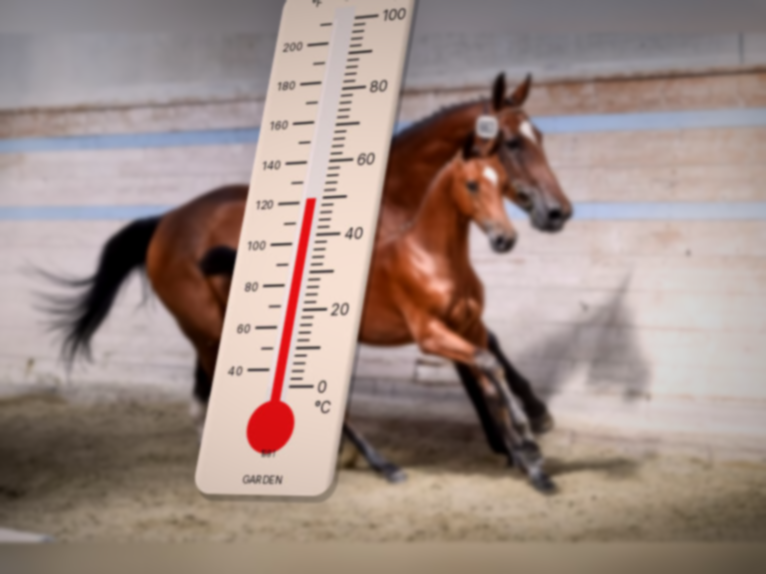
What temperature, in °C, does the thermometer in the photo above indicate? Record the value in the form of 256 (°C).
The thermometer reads 50 (°C)
